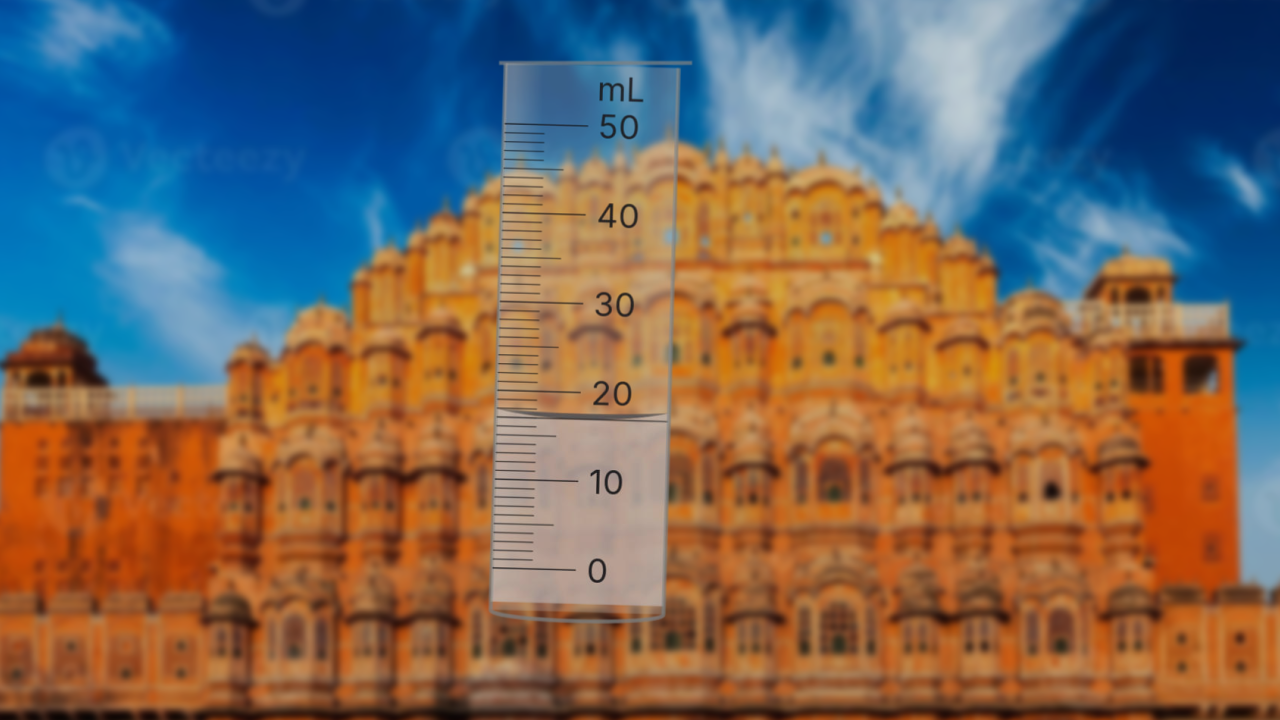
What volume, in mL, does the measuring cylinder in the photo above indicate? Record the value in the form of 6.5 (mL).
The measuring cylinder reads 17 (mL)
